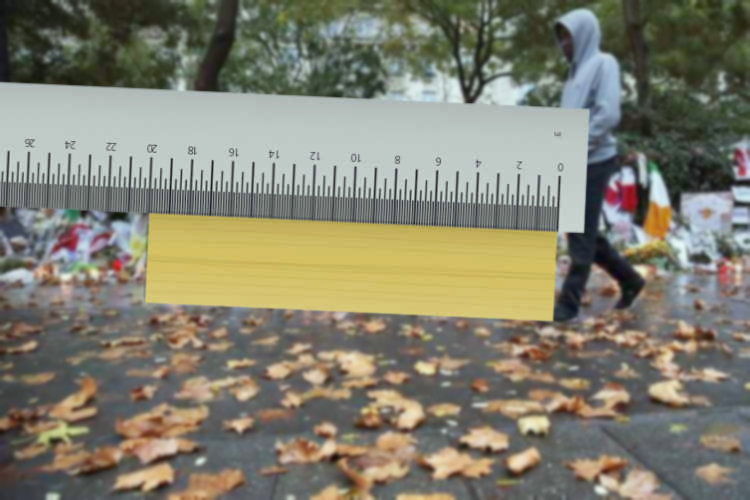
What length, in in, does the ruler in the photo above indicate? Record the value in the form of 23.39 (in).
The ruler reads 20 (in)
